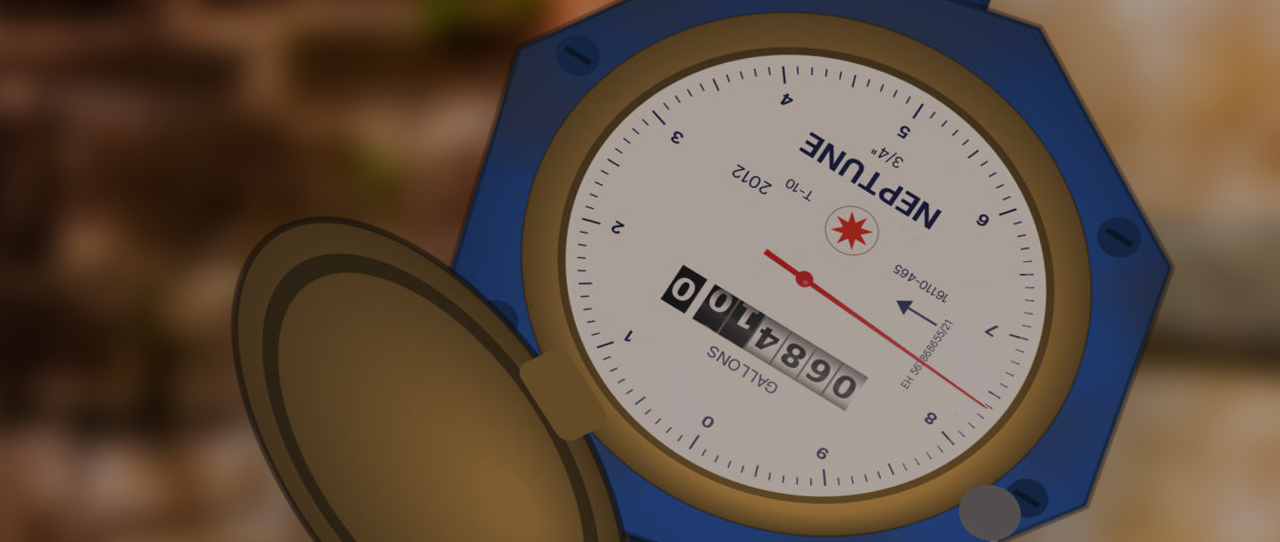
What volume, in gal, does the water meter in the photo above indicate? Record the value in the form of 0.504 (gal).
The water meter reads 684097.6 (gal)
